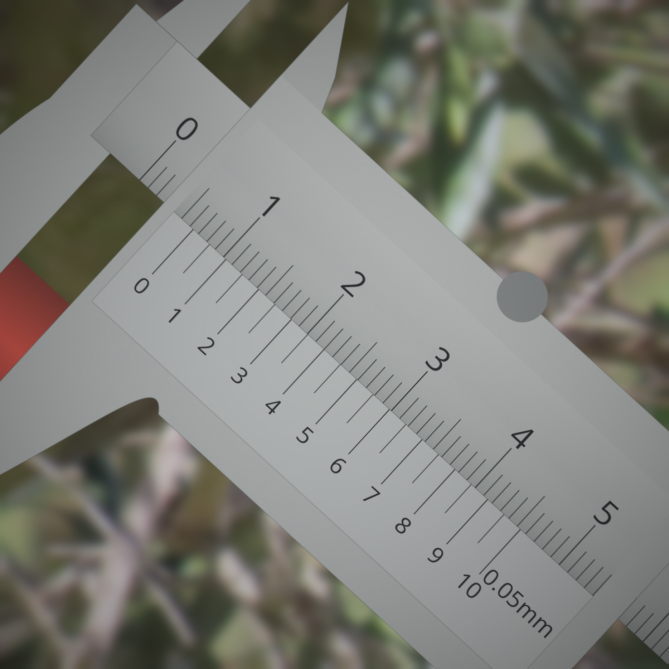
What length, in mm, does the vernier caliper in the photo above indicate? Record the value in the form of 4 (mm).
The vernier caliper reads 6.4 (mm)
